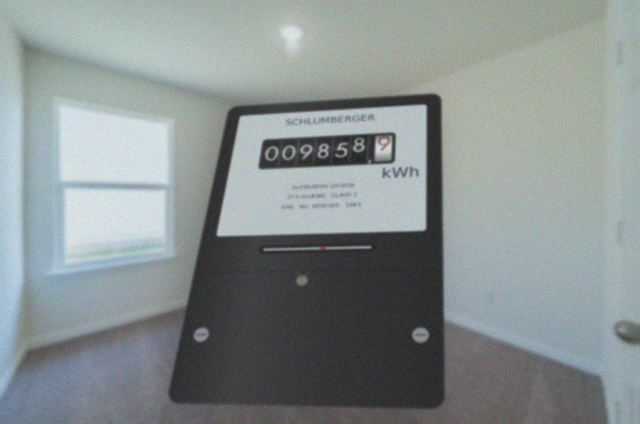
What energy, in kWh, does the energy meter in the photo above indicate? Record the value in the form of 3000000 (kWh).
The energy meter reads 9858.9 (kWh)
